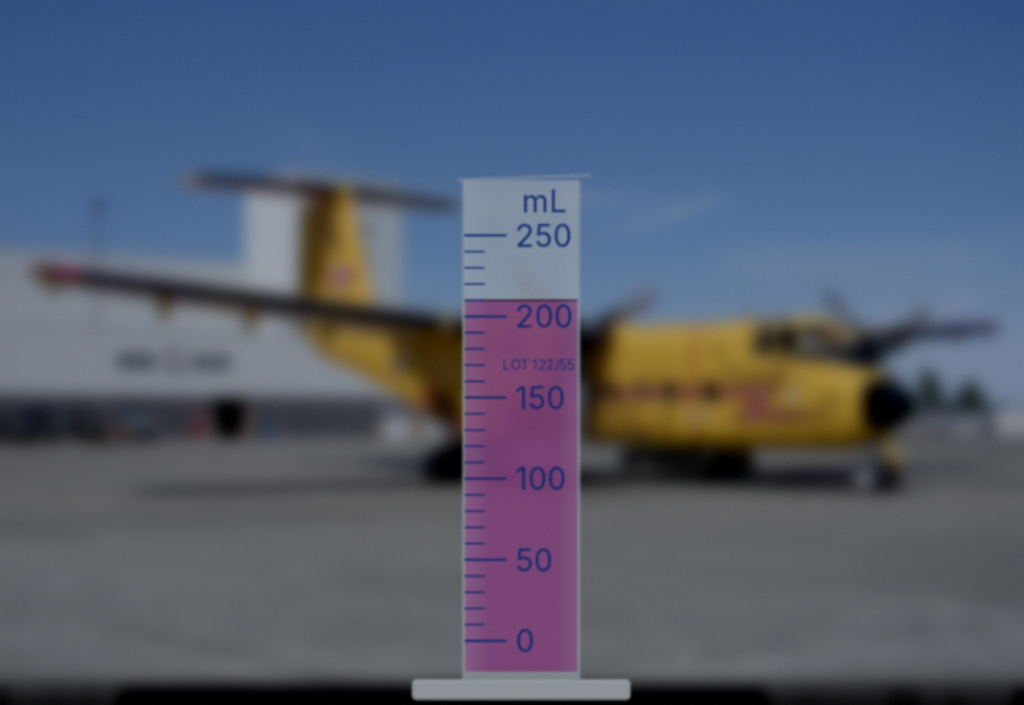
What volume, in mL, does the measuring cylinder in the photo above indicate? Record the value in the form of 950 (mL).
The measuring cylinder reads 210 (mL)
